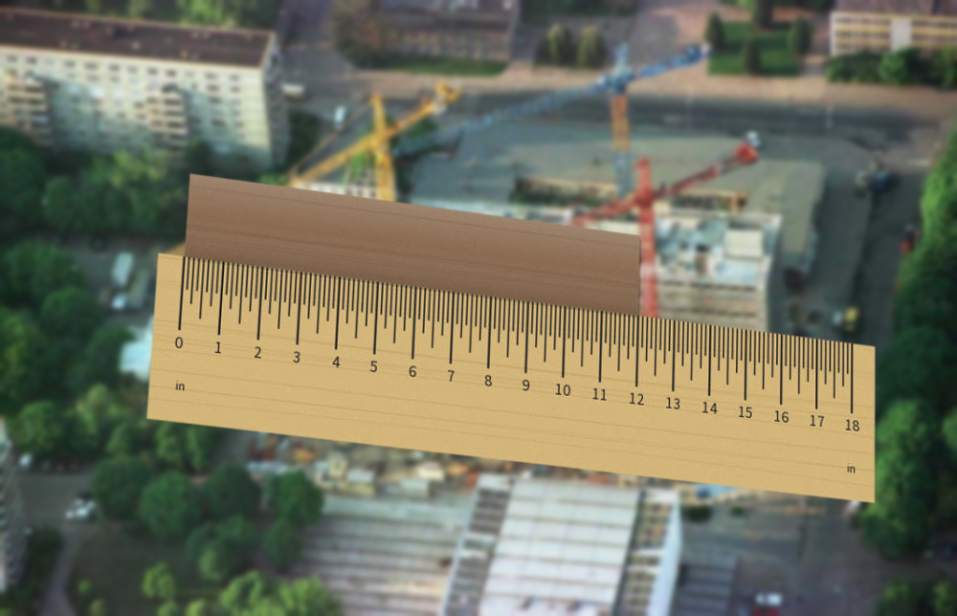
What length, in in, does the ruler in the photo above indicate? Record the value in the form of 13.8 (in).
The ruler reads 12 (in)
